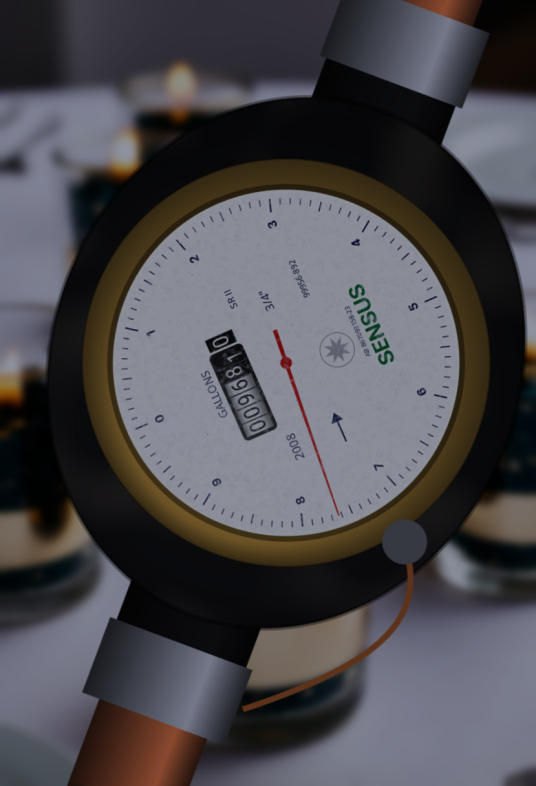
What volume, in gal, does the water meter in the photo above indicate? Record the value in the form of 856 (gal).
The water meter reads 96807.6 (gal)
